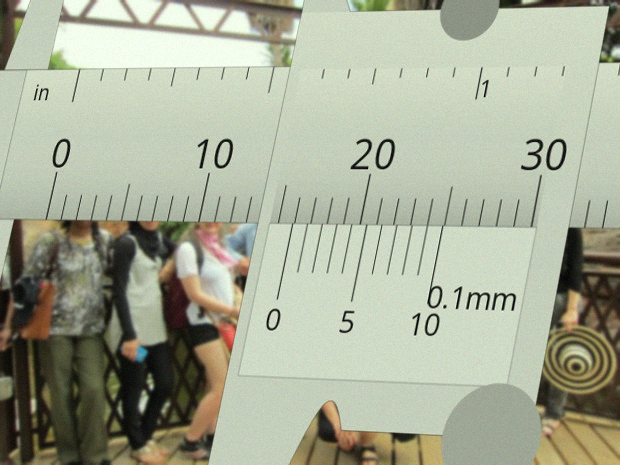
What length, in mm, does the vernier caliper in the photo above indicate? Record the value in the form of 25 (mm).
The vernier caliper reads 15.9 (mm)
